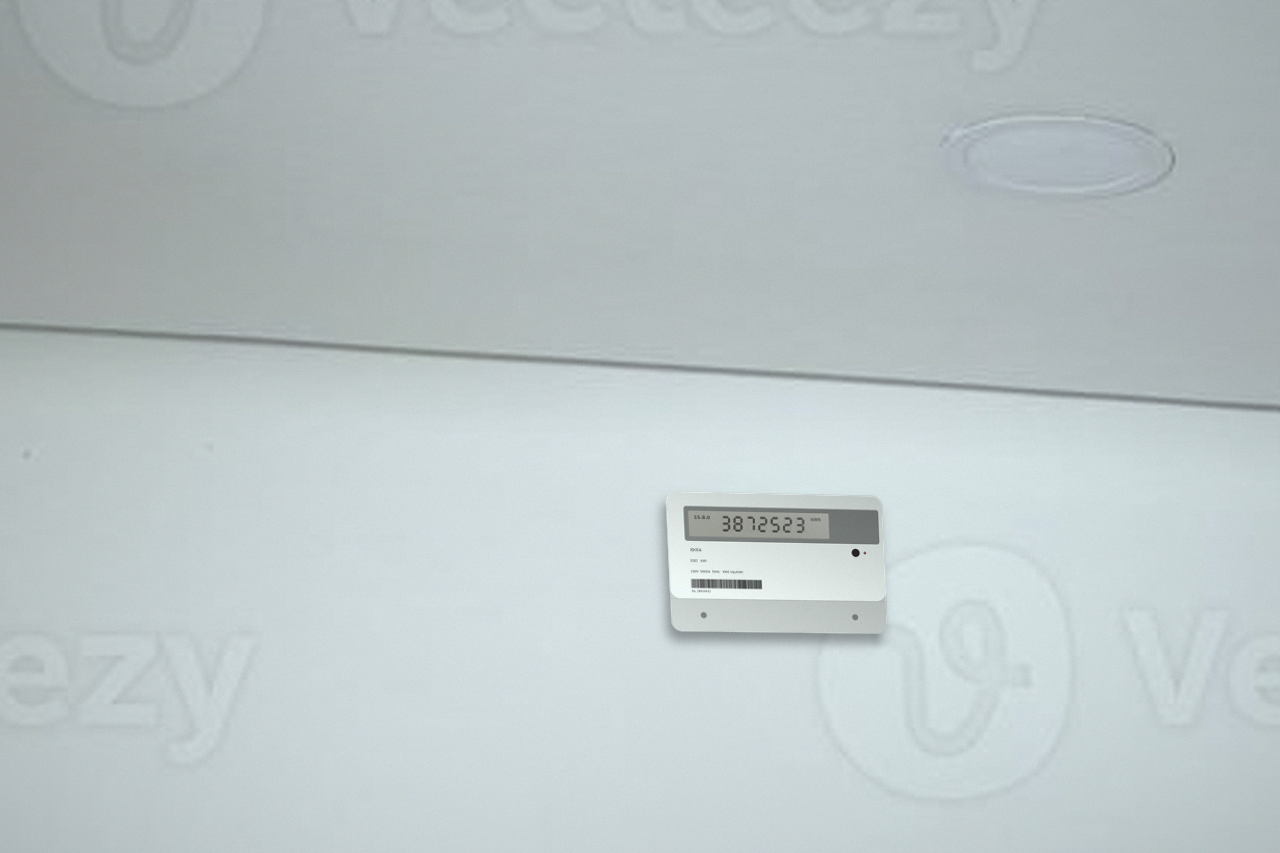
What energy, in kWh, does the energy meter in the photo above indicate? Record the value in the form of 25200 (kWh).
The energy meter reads 3872523 (kWh)
